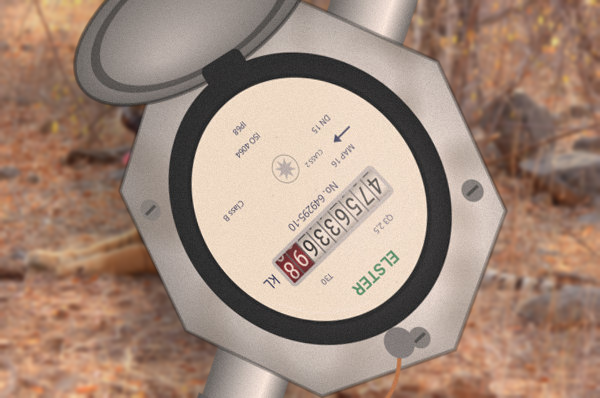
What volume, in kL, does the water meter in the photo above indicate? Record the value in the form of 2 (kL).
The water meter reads 4756336.98 (kL)
